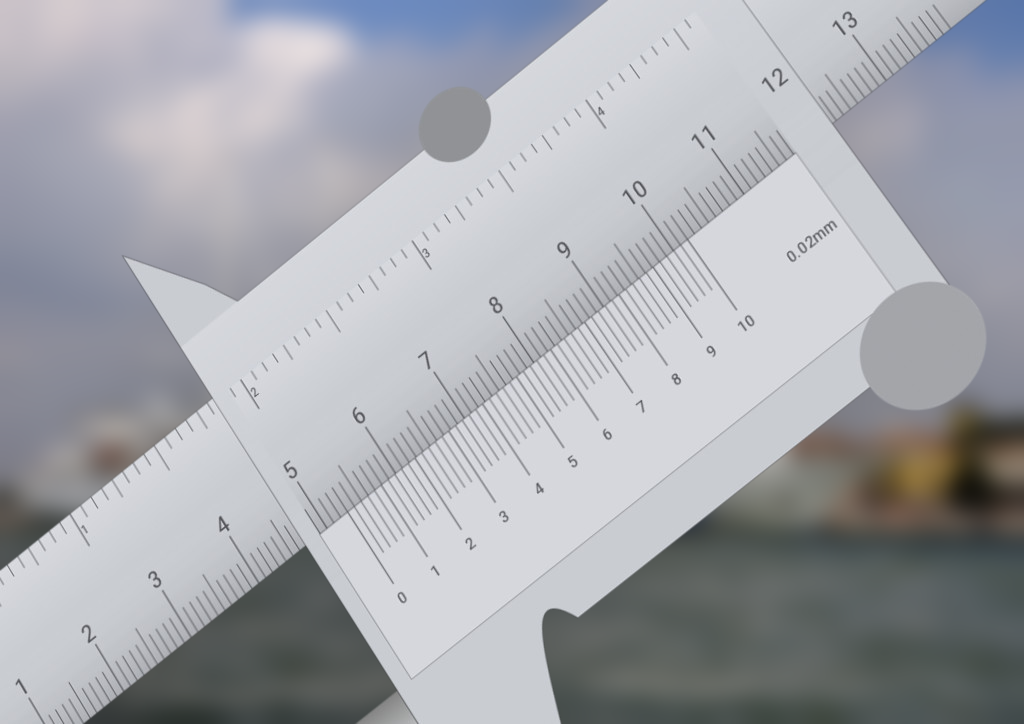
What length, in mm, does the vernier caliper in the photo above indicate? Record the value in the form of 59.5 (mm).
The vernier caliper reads 53.0 (mm)
